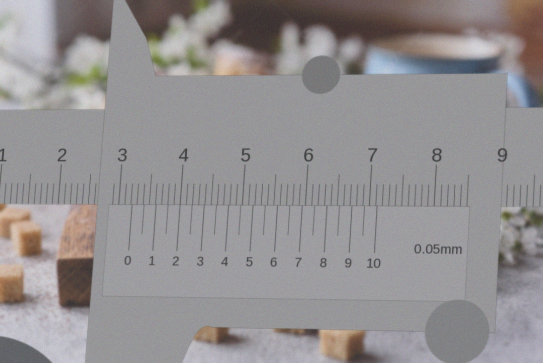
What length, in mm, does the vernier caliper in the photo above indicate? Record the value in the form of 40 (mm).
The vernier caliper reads 32.2 (mm)
